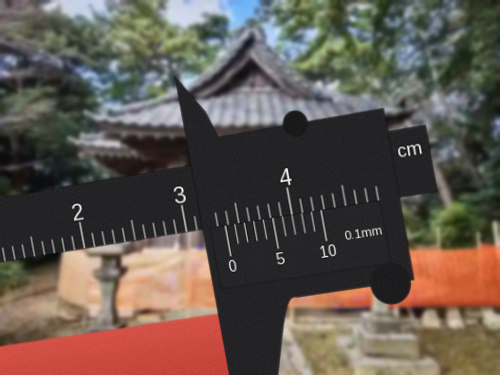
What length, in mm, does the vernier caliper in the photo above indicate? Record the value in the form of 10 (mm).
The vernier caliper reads 33.7 (mm)
